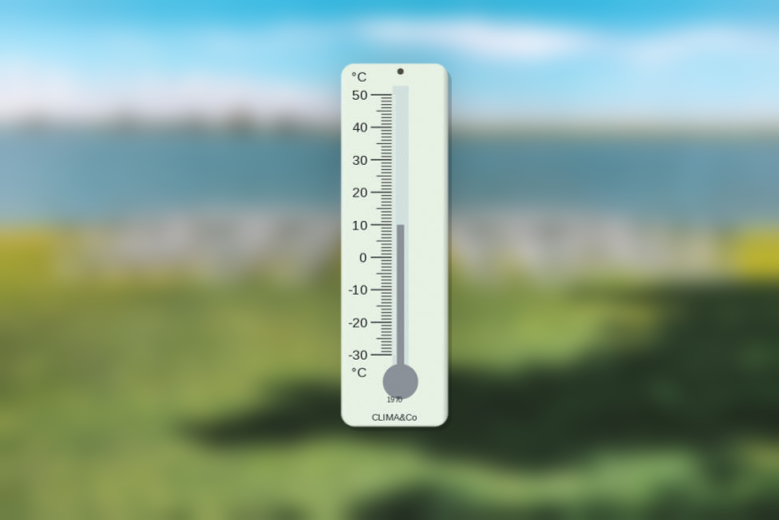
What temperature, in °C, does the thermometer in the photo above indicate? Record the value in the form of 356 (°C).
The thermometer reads 10 (°C)
